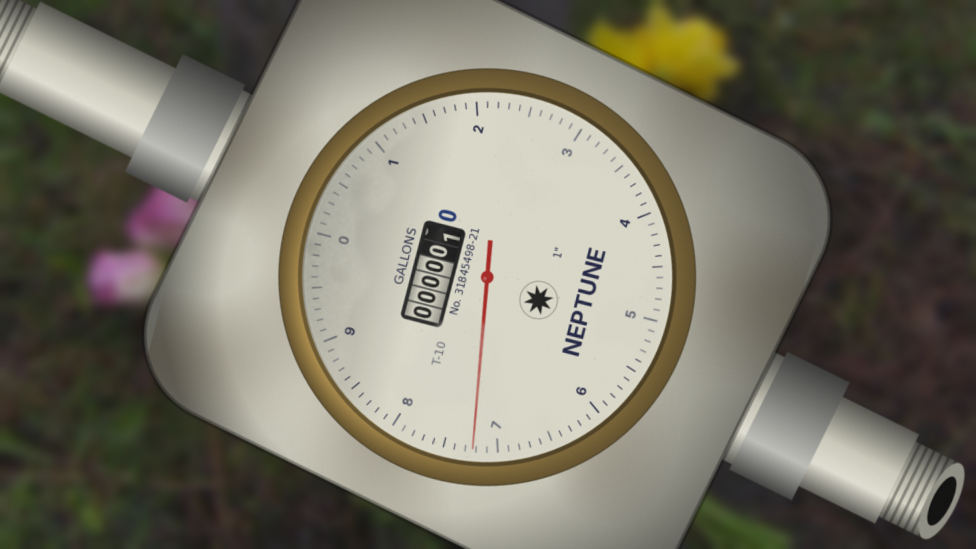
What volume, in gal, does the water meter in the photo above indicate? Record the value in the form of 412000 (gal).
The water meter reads 7.2 (gal)
